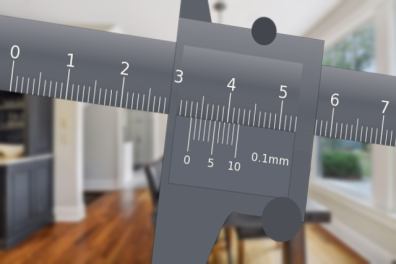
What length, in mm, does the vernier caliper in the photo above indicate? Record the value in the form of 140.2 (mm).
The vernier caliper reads 33.2 (mm)
